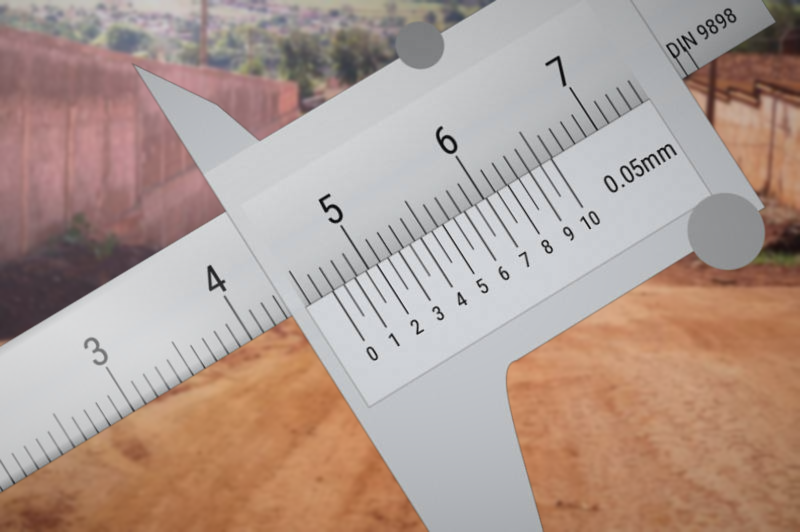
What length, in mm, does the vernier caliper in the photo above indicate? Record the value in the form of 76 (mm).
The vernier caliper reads 46.9 (mm)
